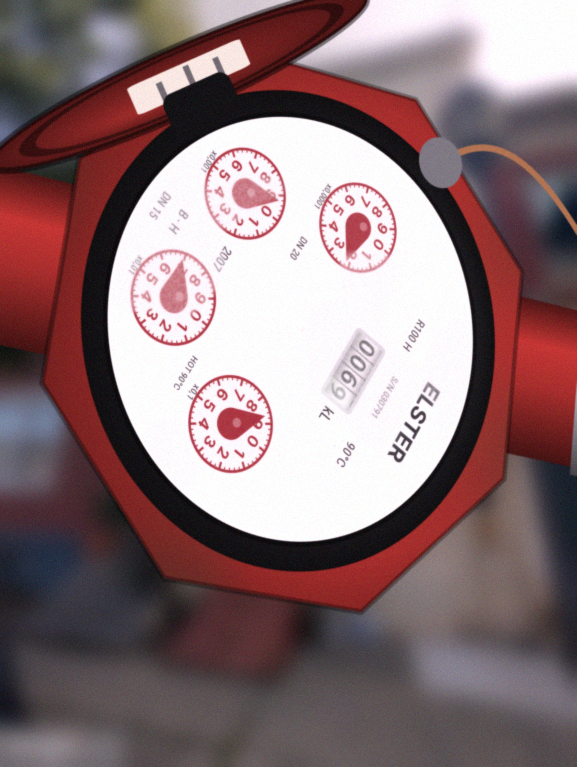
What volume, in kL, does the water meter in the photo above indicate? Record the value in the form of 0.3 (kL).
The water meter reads 68.8692 (kL)
